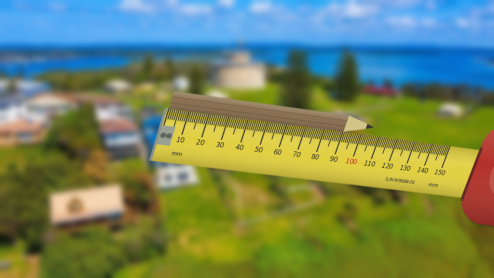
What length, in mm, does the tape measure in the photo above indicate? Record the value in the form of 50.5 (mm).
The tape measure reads 105 (mm)
